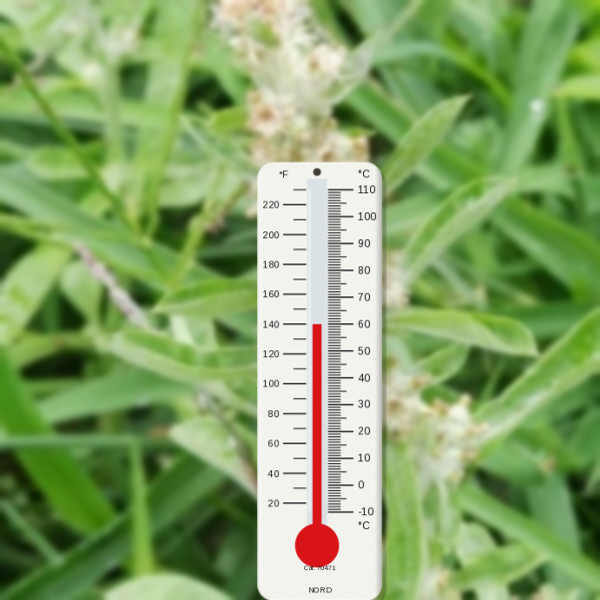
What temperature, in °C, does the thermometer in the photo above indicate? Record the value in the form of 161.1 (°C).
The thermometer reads 60 (°C)
